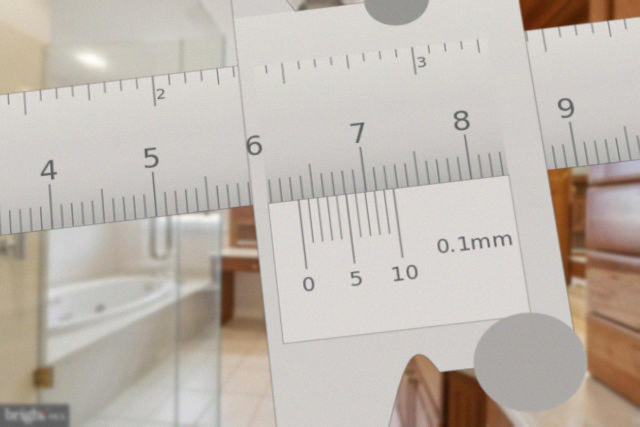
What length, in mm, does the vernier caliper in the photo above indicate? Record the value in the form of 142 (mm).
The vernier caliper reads 63.6 (mm)
